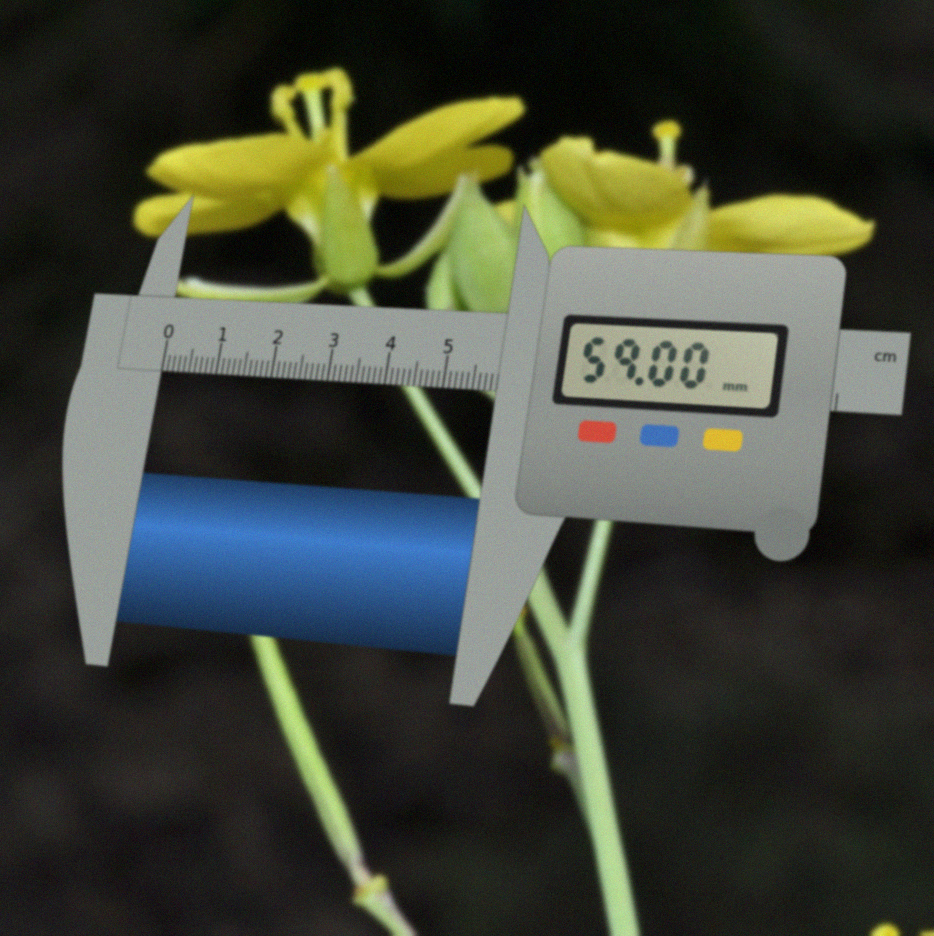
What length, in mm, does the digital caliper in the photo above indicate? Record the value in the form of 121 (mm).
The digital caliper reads 59.00 (mm)
